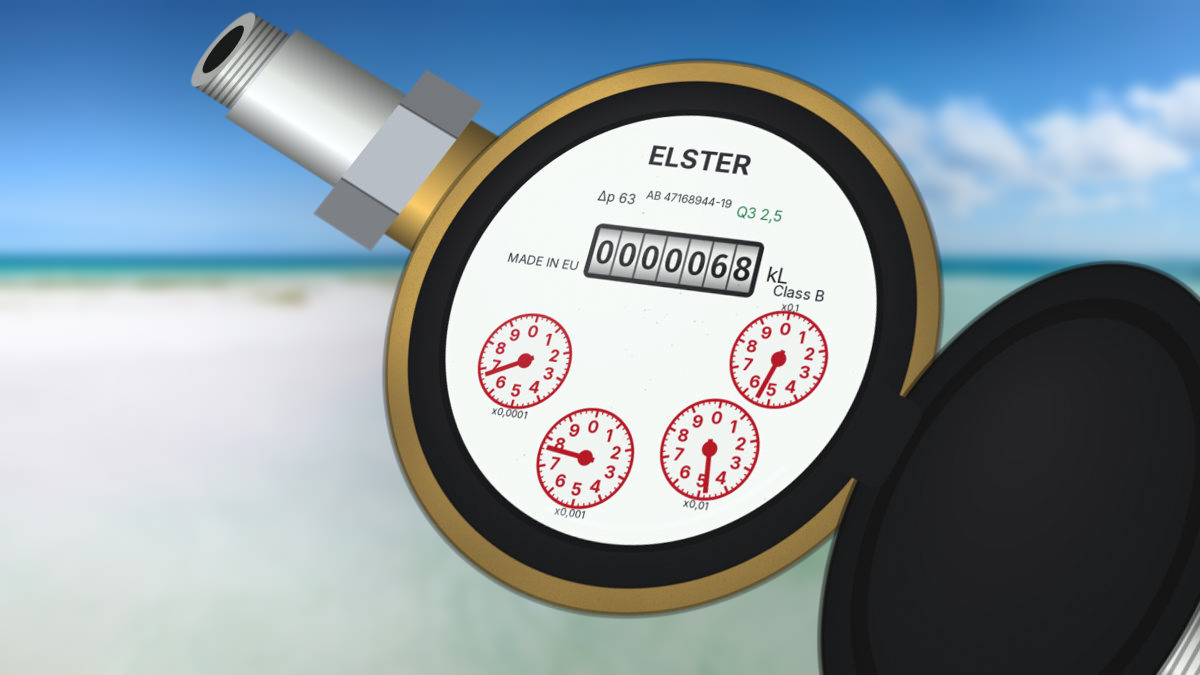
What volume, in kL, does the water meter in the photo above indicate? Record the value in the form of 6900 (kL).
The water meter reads 68.5476 (kL)
